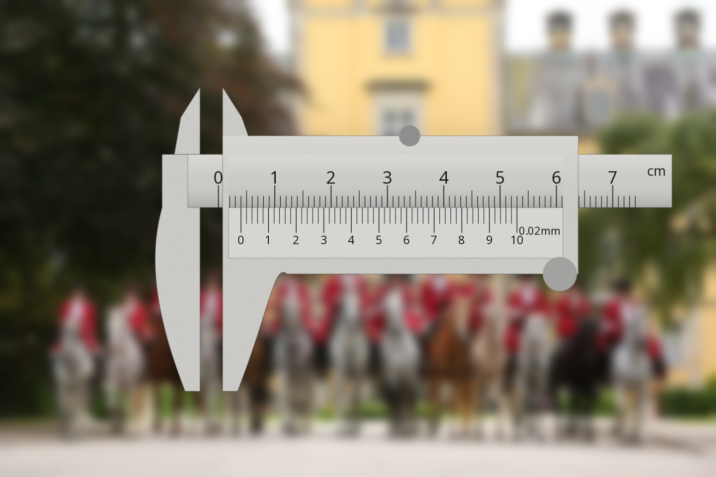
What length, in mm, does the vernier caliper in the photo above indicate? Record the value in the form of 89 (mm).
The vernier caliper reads 4.0 (mm)
